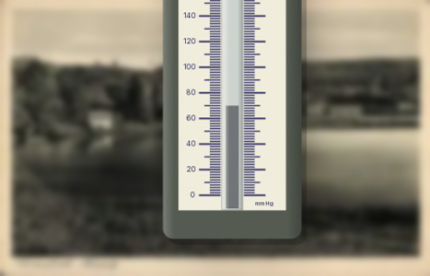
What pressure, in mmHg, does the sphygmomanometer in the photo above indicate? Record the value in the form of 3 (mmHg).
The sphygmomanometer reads 70 (mmHg)
